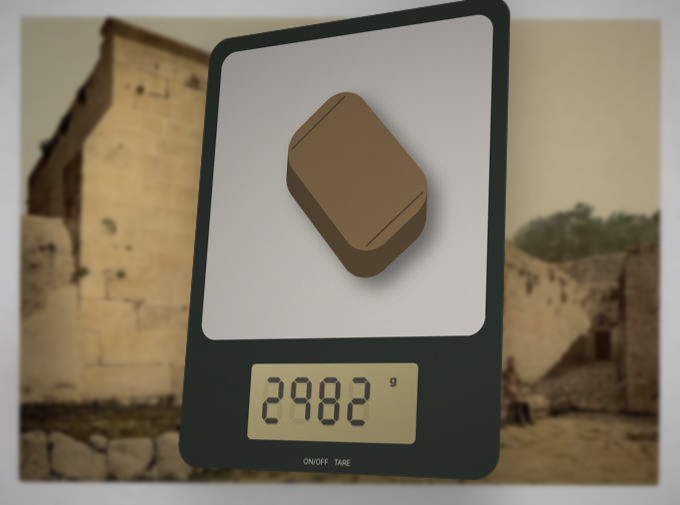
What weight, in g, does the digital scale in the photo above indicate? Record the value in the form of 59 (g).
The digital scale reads 2982 (g)
